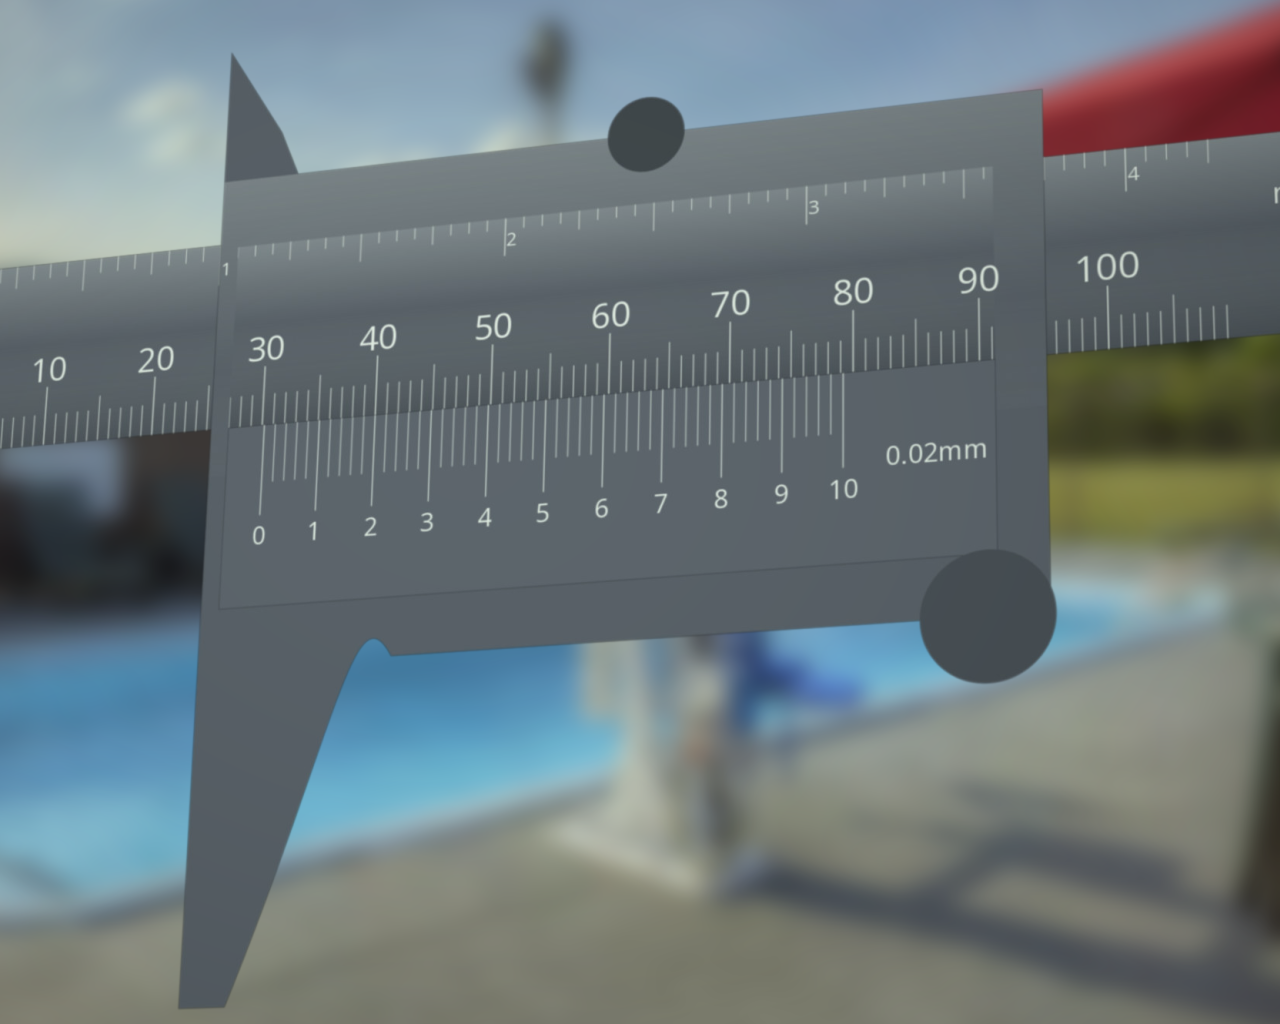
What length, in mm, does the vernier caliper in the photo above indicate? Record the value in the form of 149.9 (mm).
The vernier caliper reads 30.2 (mm)
